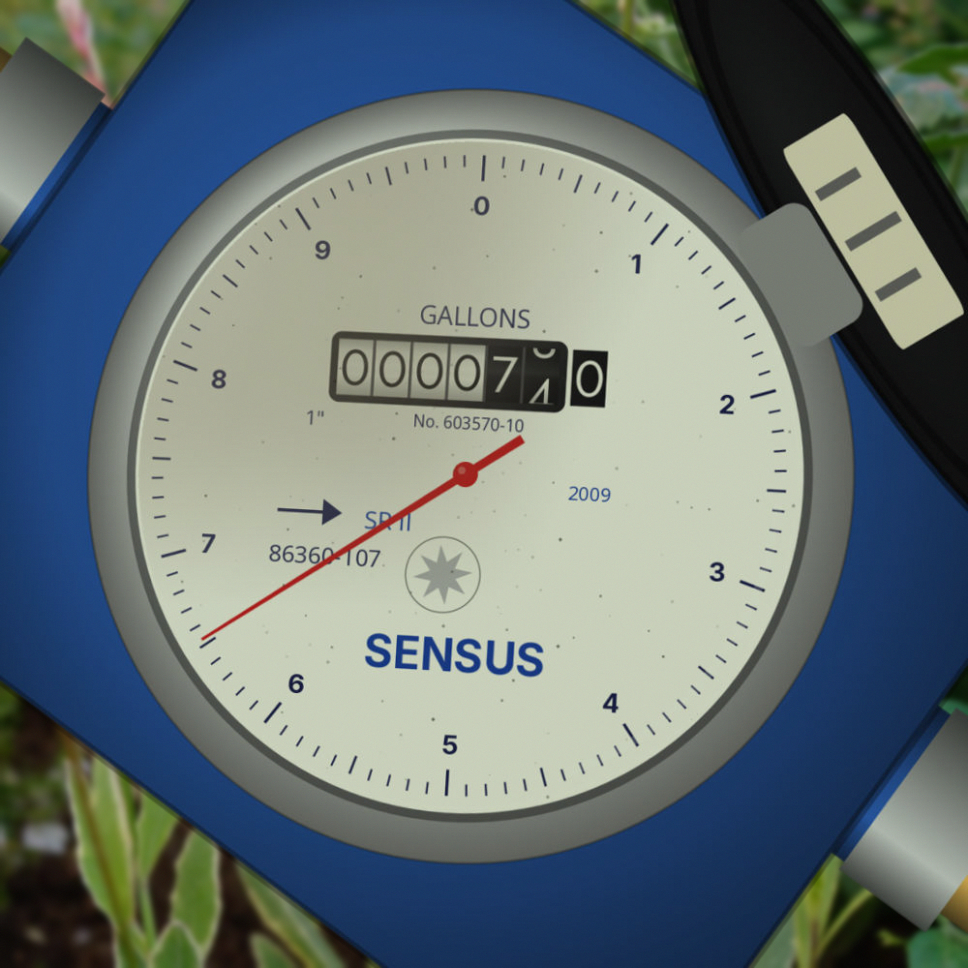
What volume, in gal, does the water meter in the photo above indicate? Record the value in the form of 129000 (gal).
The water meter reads 736.5 (gal)
